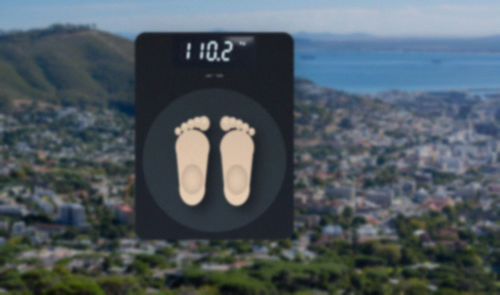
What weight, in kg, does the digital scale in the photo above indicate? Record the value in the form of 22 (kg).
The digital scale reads 110.2 (kg)
